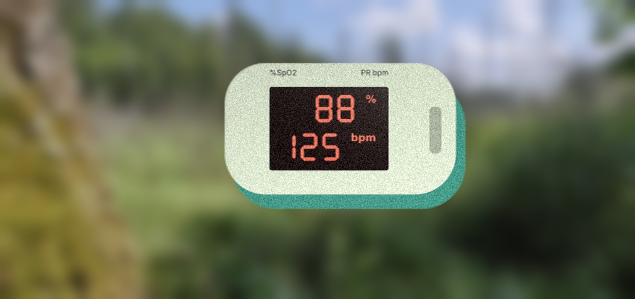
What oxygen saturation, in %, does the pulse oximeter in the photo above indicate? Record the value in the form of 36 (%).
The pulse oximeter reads 88 (%)
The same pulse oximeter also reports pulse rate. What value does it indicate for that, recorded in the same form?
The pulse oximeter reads 125 (bpm)
